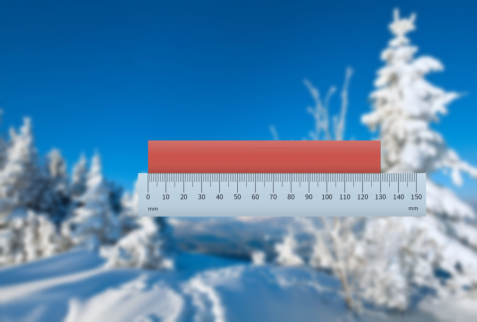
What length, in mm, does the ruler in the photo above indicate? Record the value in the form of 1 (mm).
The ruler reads 130 (mm)
